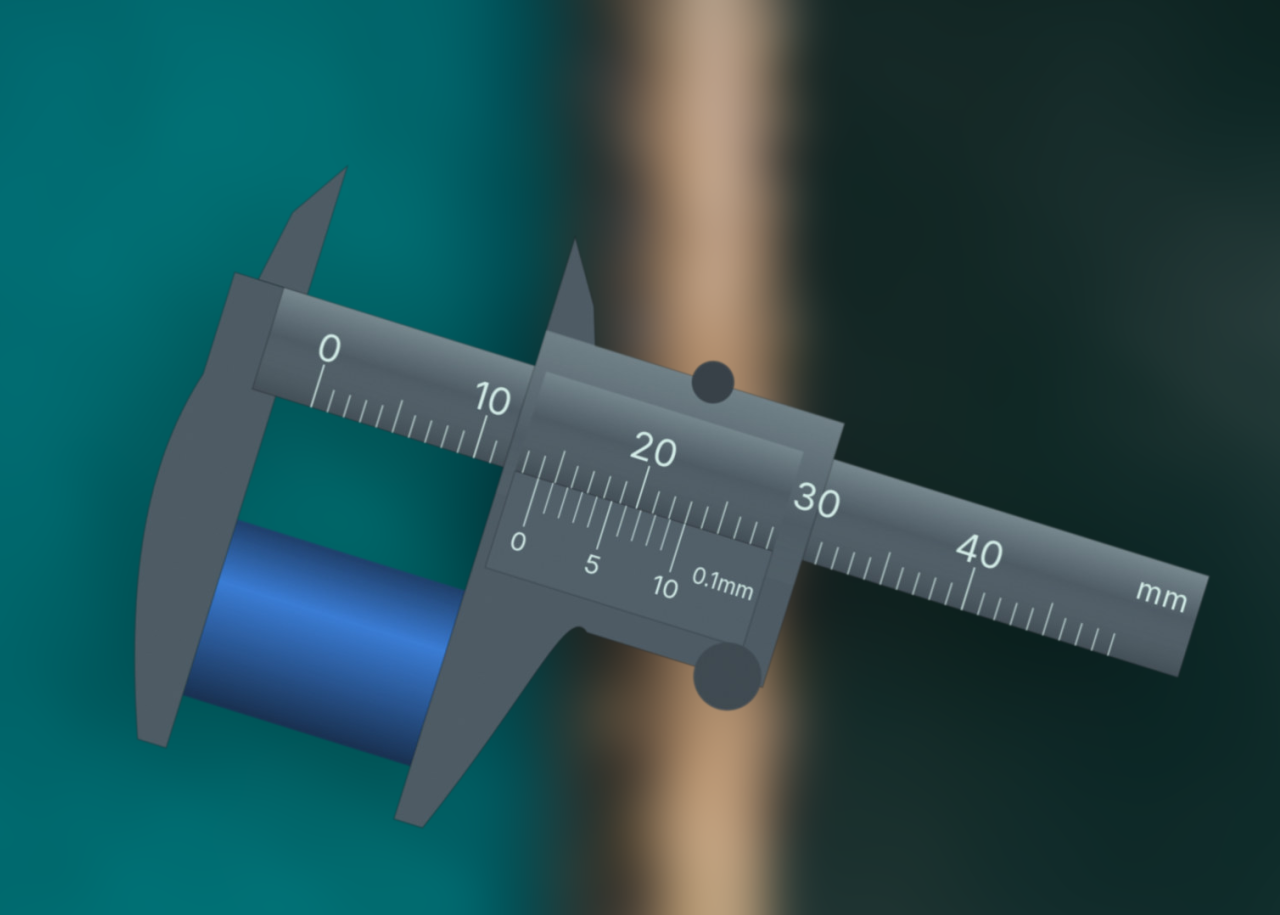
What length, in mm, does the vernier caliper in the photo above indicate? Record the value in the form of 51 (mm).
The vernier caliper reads 14.0 (mm)
